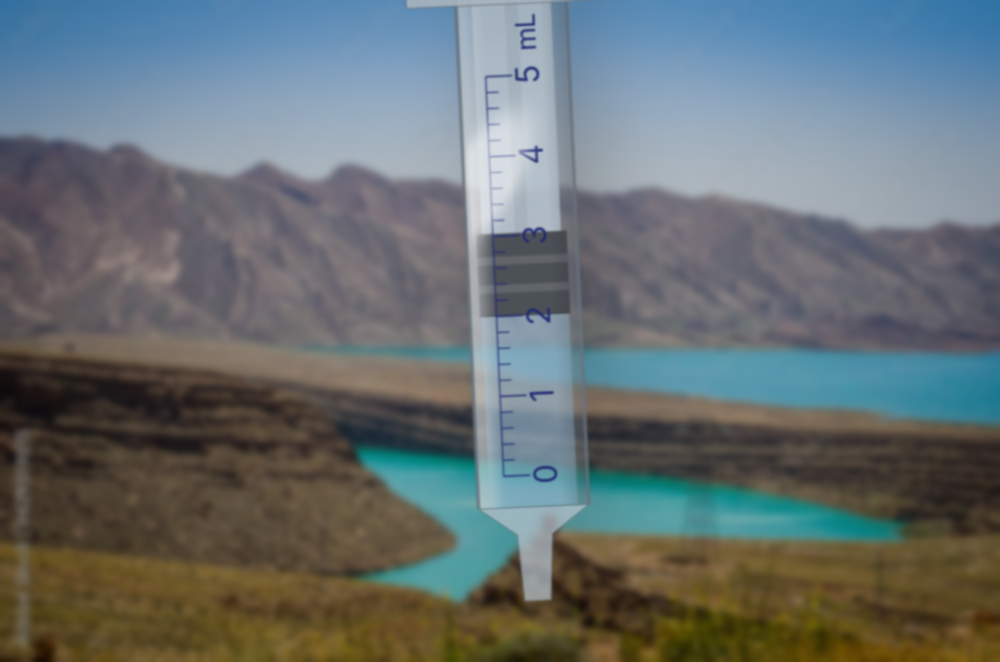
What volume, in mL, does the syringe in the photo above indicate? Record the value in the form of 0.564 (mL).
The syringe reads 2 (mL)
